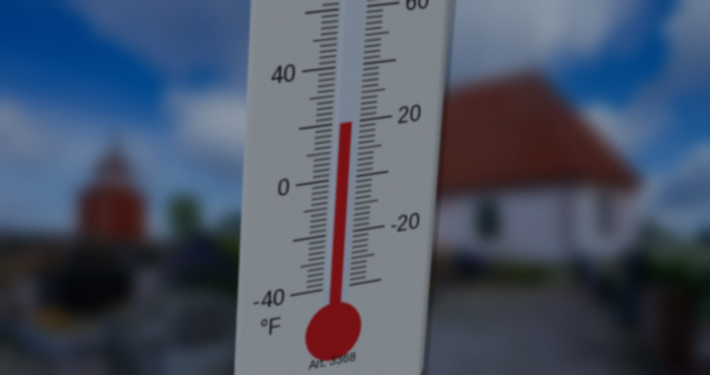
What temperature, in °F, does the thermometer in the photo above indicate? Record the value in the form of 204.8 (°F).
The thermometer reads 20 (°F)
